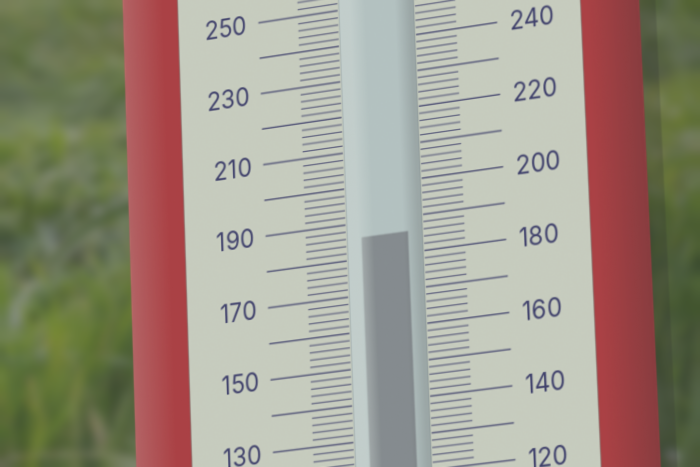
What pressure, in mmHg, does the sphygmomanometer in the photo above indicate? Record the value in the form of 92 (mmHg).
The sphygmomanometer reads 186 (mmHg)
